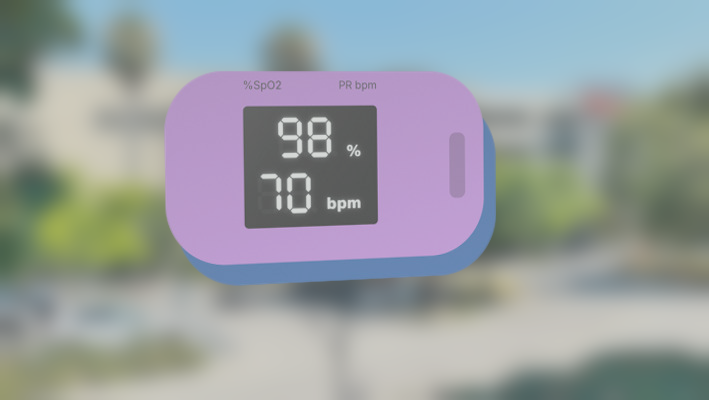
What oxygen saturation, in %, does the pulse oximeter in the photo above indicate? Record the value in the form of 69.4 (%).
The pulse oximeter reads 98 (%)
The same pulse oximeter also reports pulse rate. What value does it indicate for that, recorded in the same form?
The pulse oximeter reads 70 (bpm)
